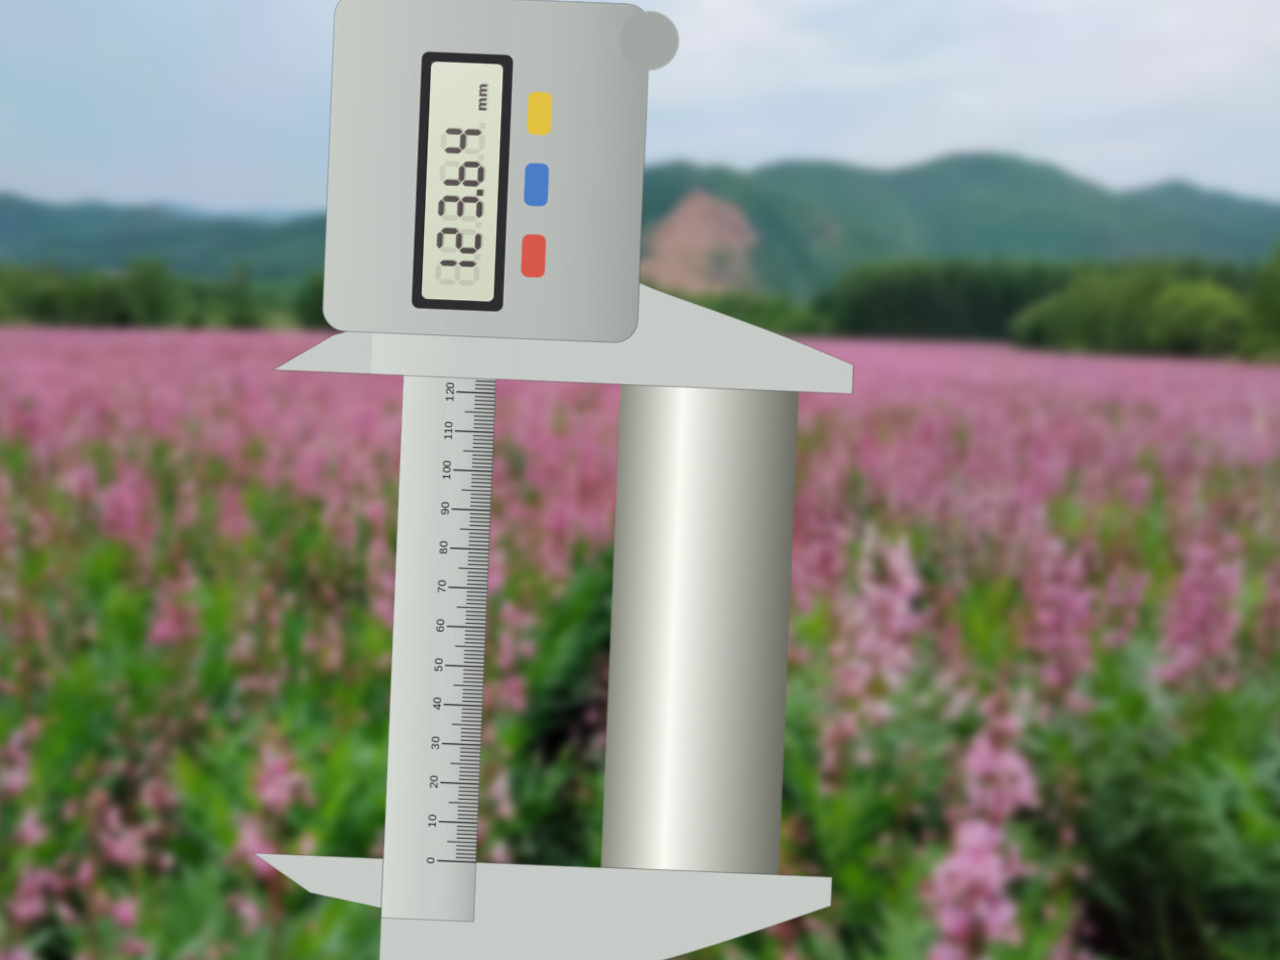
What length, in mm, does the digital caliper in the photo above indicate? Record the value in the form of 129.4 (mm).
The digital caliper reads 123.64 (mm)
